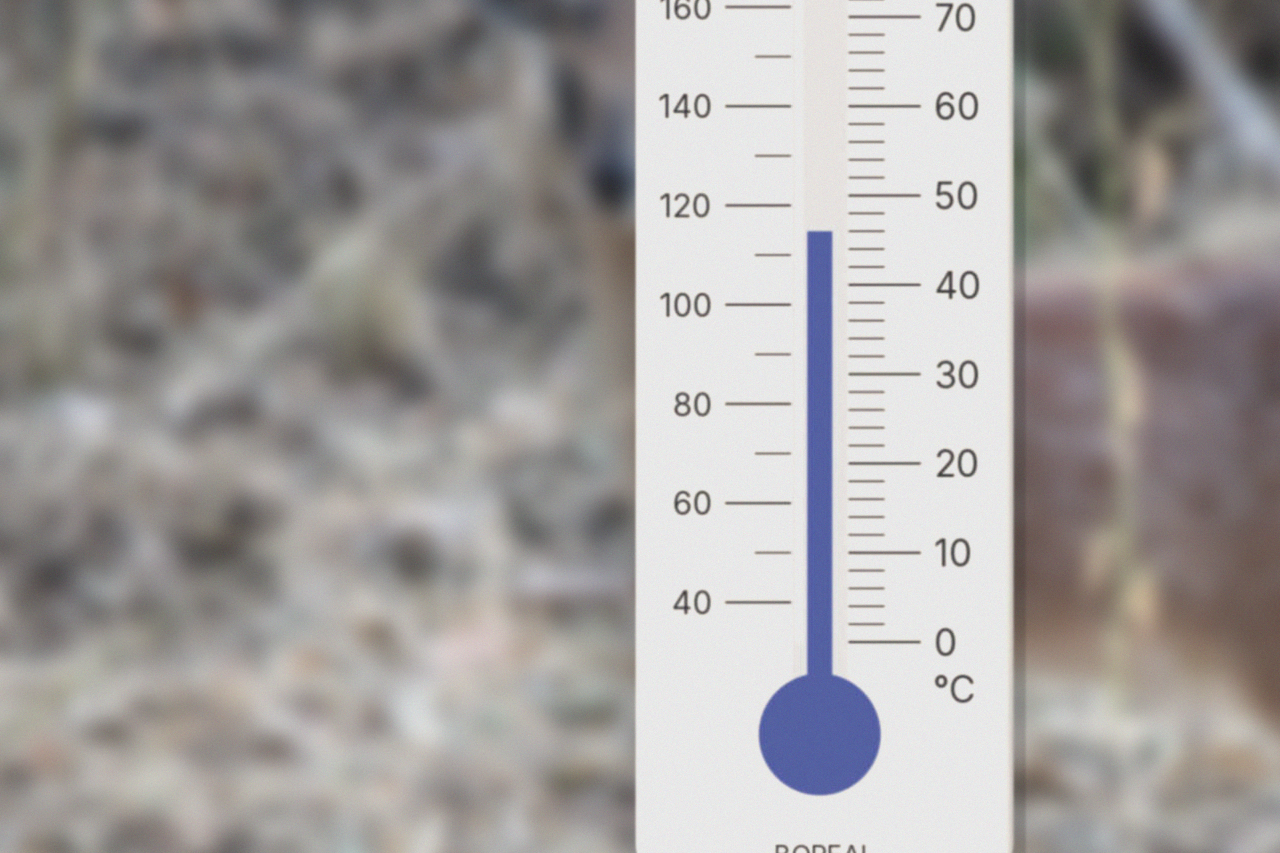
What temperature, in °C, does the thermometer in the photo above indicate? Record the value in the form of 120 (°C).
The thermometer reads 46 (°C)
